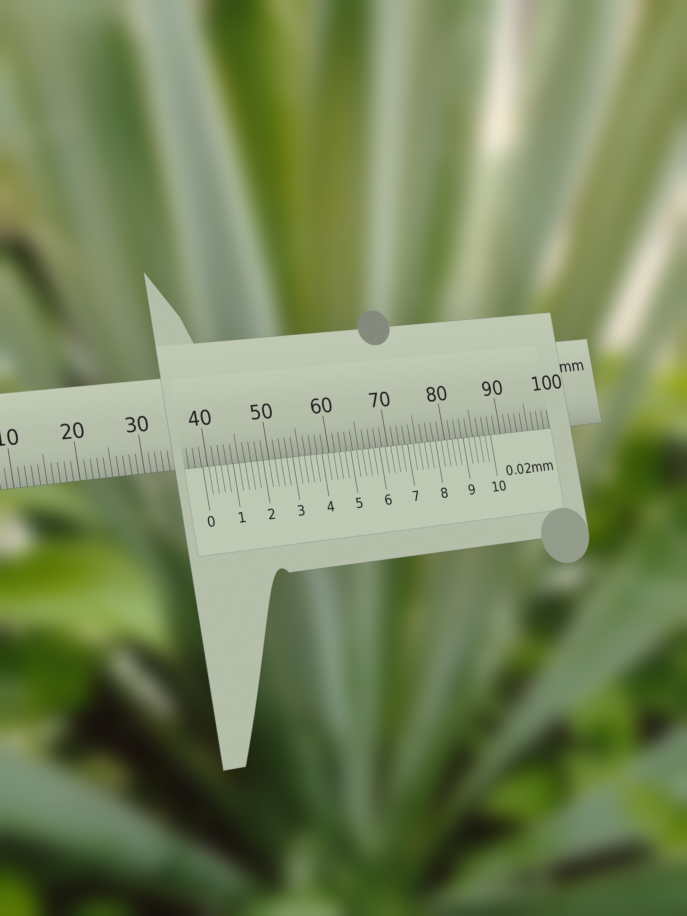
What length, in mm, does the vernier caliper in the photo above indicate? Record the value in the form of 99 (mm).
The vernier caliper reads 39.2 (mm)
